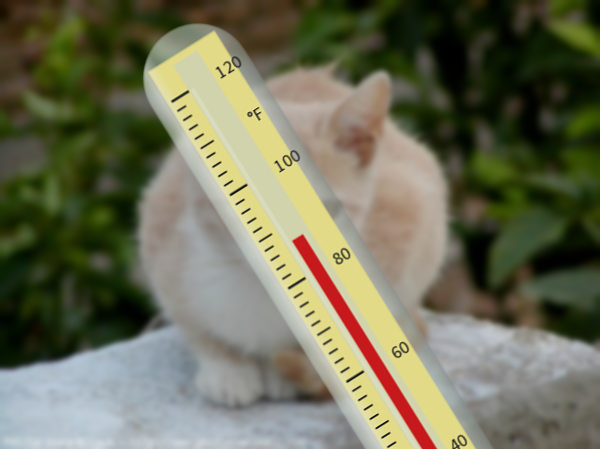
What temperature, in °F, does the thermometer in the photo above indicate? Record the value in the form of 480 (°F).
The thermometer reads 87 (°F)
